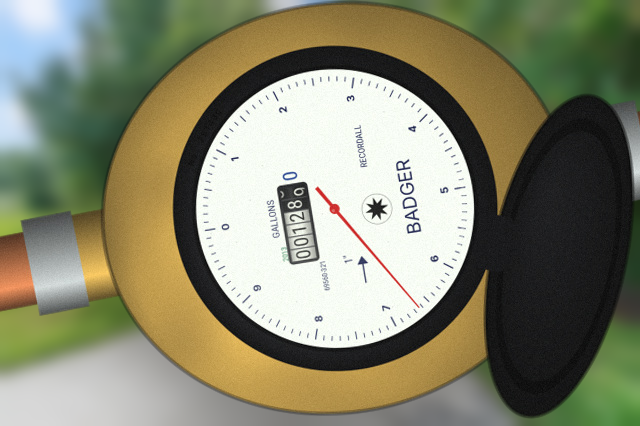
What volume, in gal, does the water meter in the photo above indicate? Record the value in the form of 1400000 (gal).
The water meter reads 12886.6 (gal)
